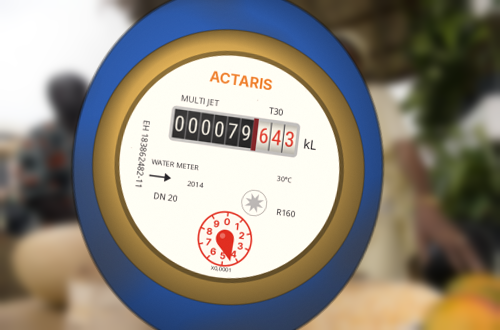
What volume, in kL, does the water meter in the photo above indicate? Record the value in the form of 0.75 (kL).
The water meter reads 79.6434 (kL)
